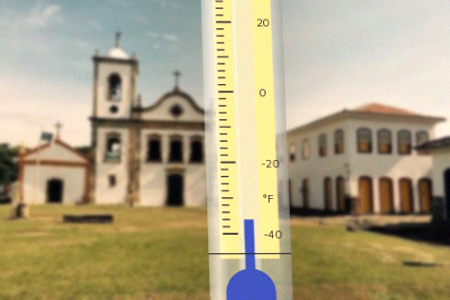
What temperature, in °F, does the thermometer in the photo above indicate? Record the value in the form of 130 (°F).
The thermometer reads -36 (°F)
